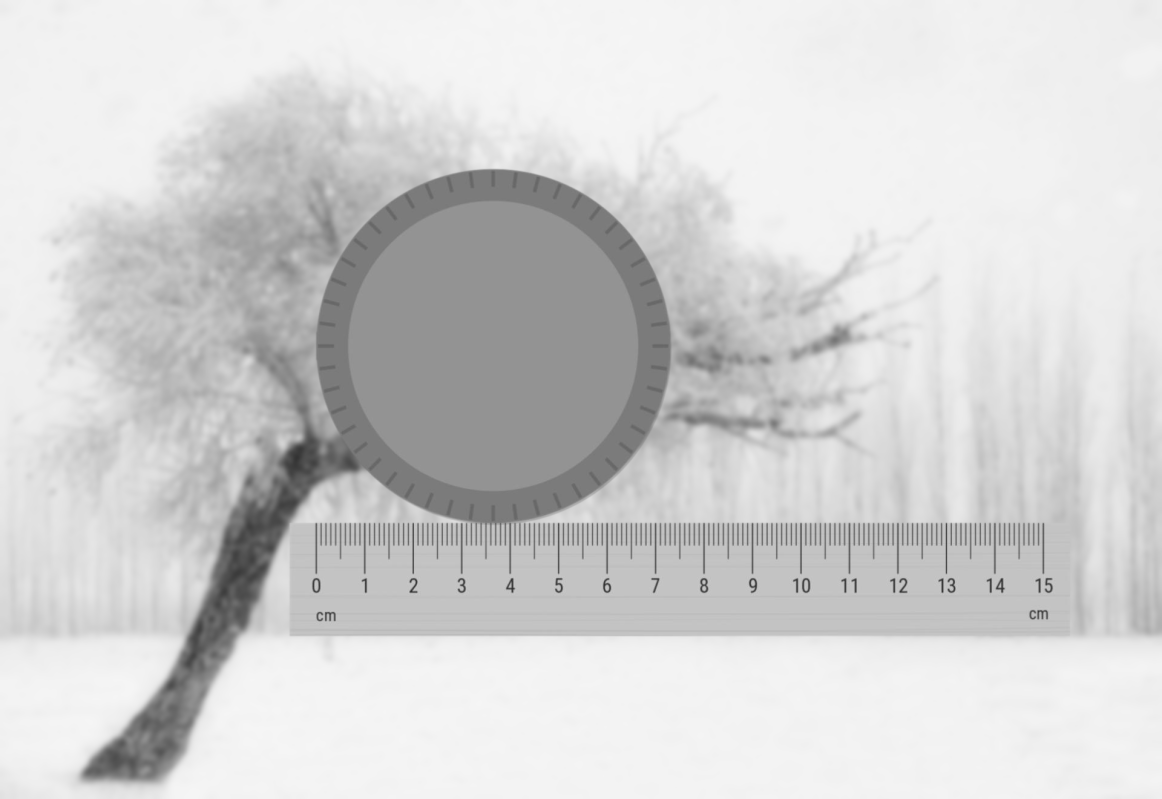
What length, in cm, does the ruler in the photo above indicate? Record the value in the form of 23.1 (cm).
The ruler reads 7.3 (cm)
